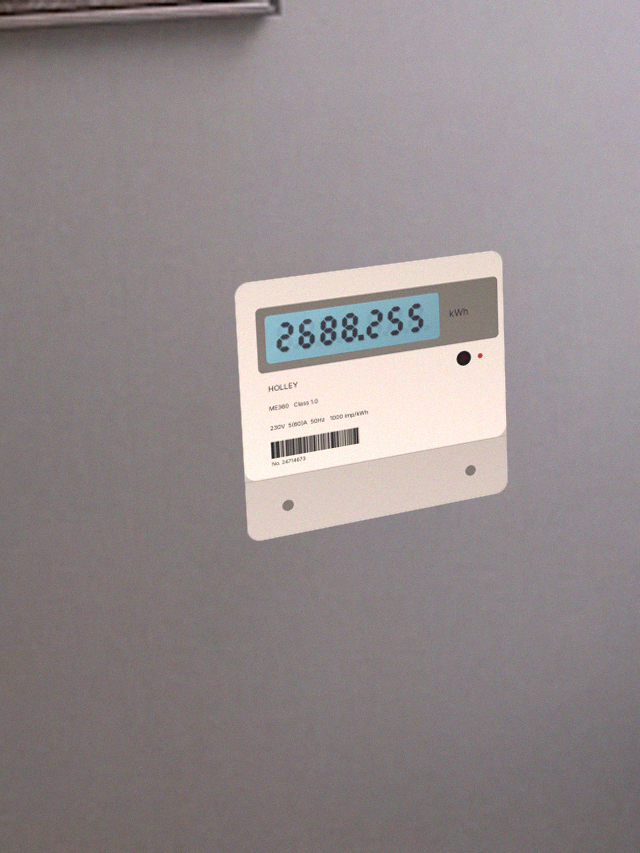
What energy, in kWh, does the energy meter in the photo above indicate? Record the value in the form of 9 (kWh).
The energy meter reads 2688.255 (kWh)
